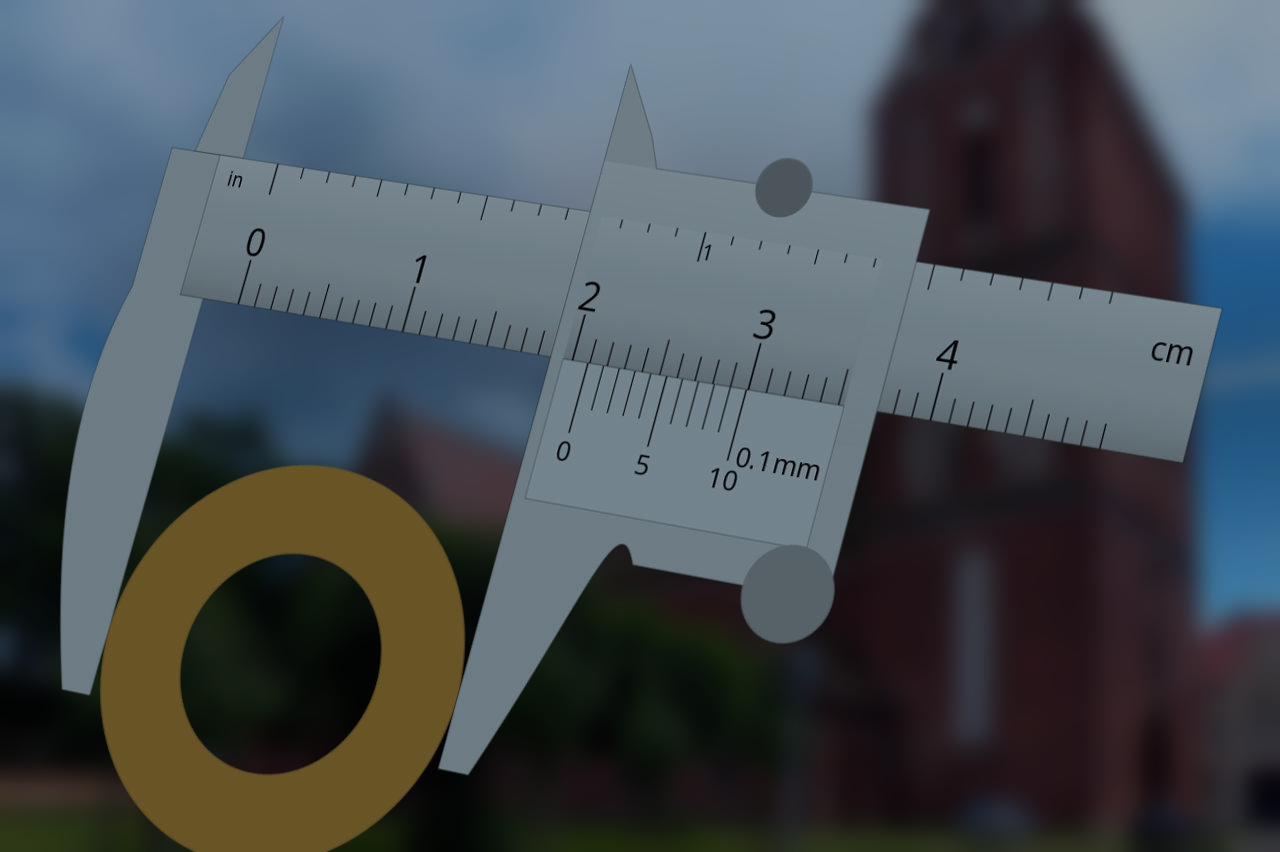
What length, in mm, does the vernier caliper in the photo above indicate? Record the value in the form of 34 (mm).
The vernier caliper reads 20.9 (mm)
